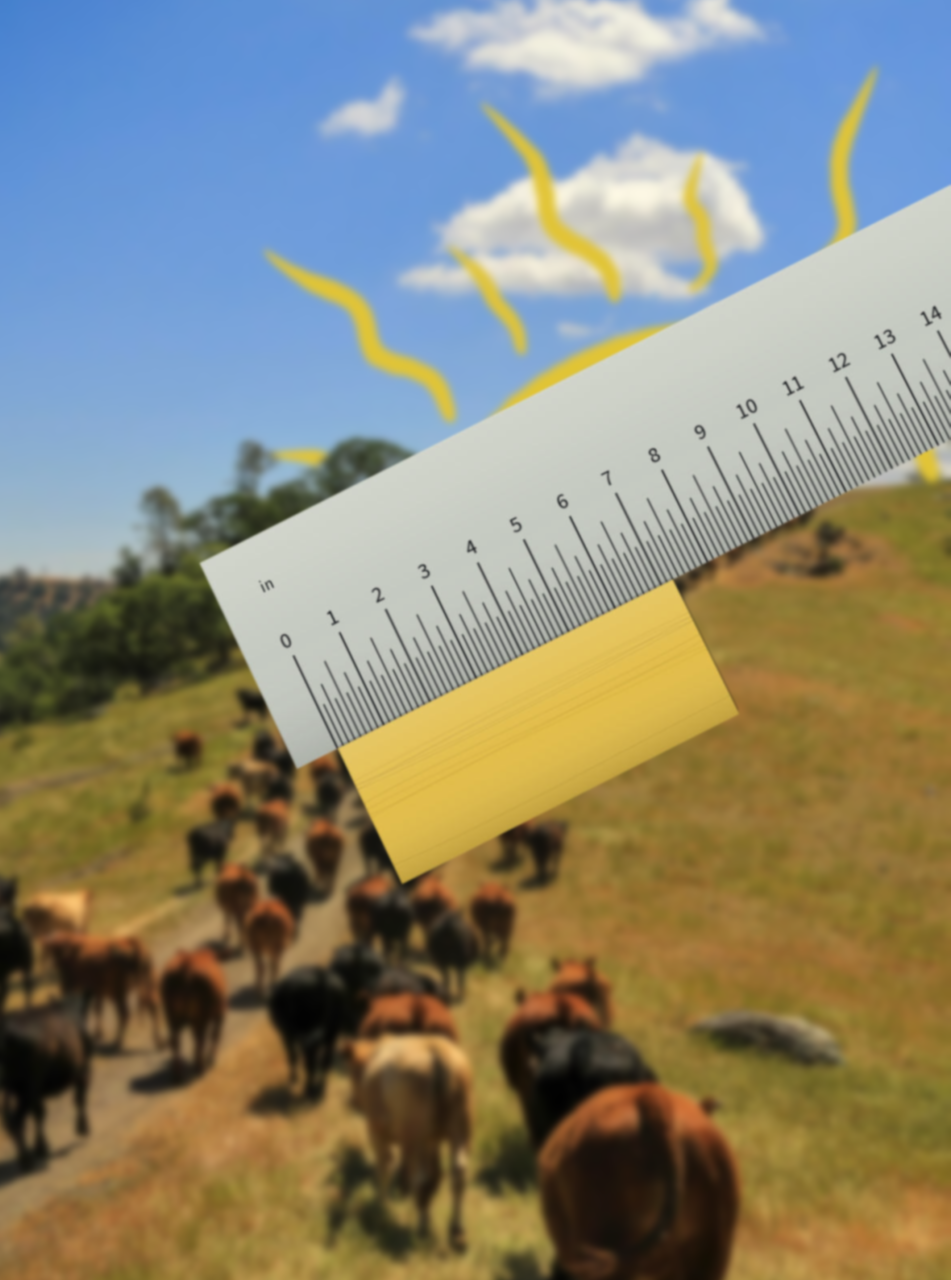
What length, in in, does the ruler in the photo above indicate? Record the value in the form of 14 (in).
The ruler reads 7.25 (in)
